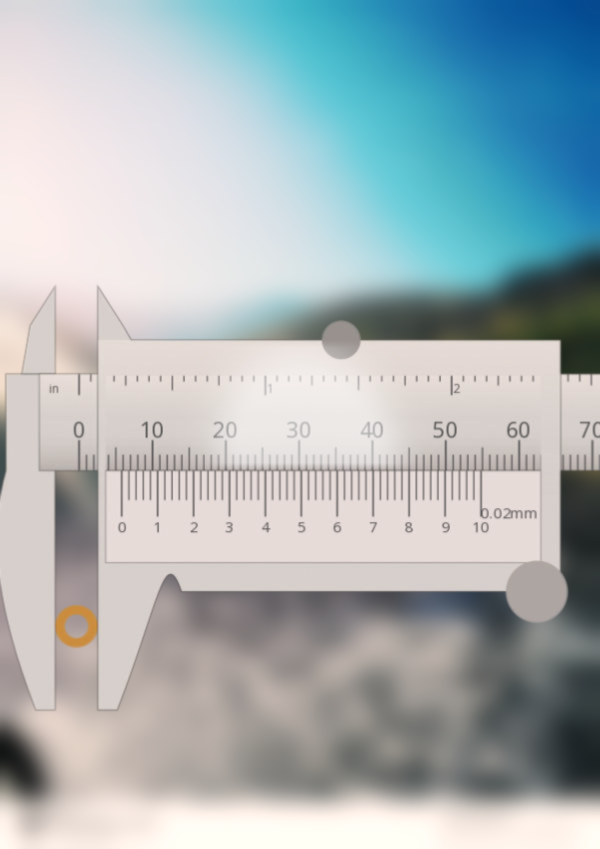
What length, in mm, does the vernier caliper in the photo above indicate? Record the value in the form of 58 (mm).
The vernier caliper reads 5.8 (mm)
